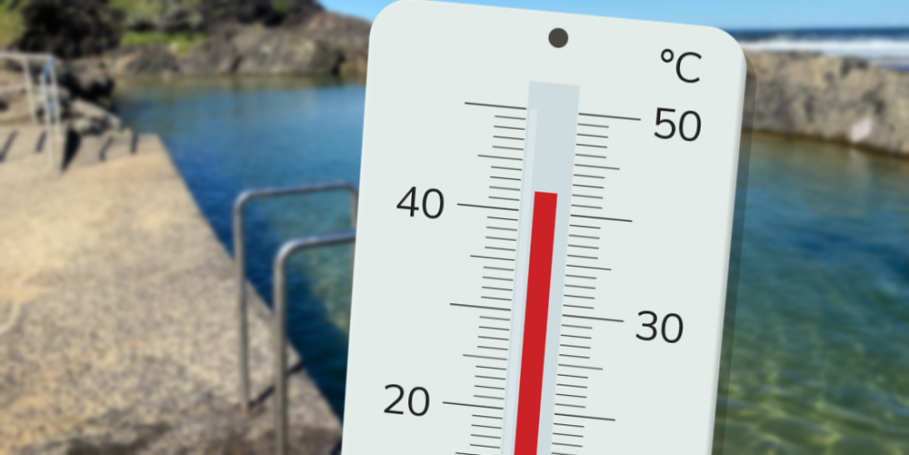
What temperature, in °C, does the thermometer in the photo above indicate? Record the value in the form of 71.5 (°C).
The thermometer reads 42 (°C)
